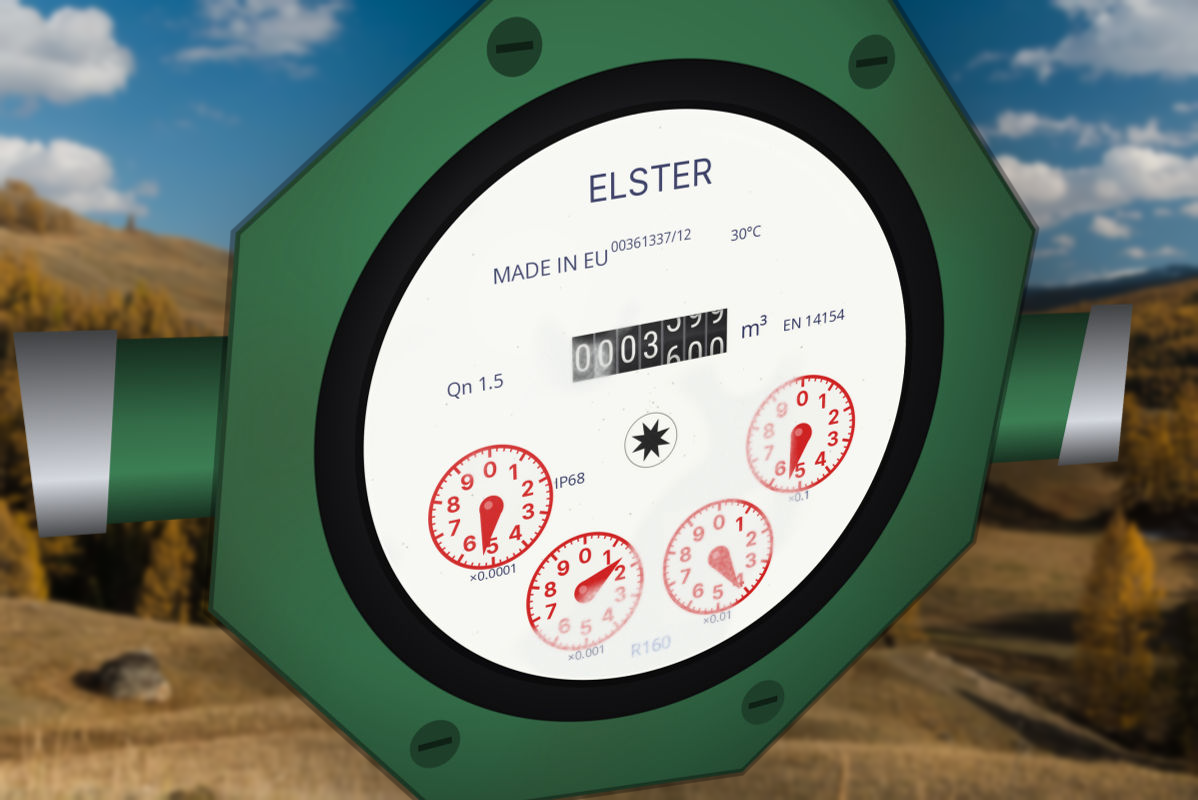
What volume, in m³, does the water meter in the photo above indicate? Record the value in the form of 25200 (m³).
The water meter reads 3599.5415 (m³)
